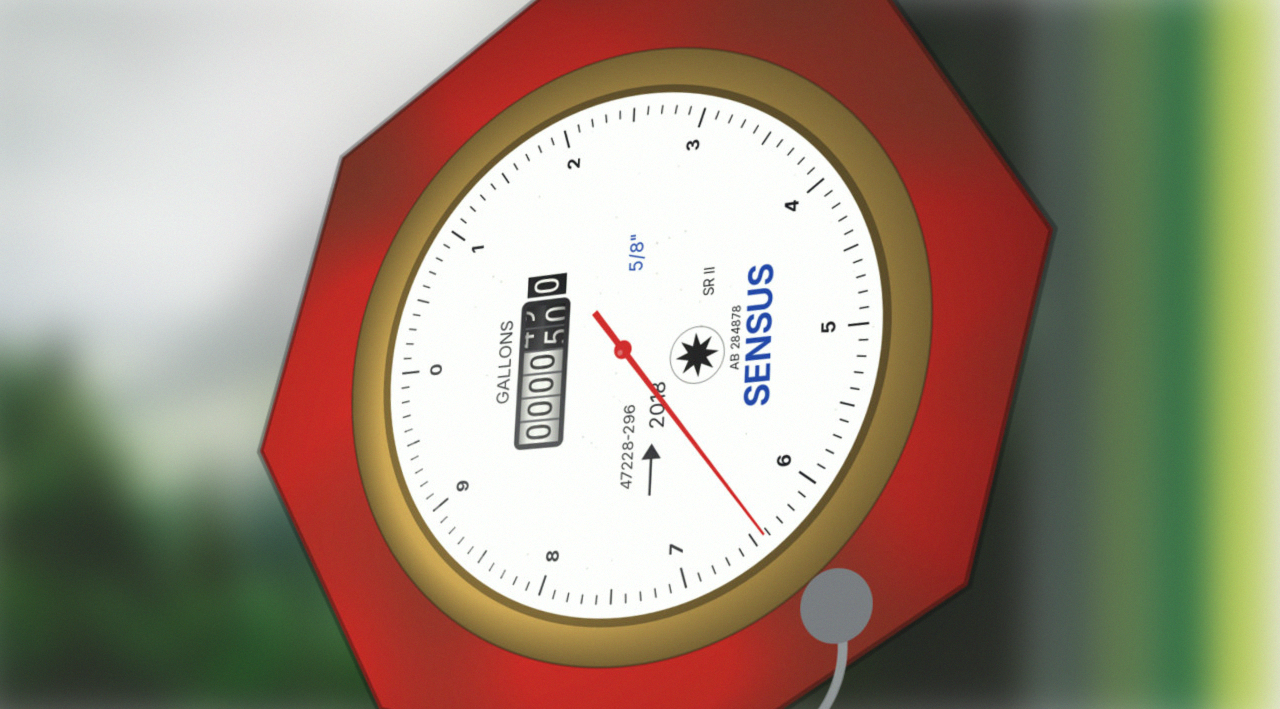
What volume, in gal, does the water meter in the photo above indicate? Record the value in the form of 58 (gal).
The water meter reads 496.4 (gal)
